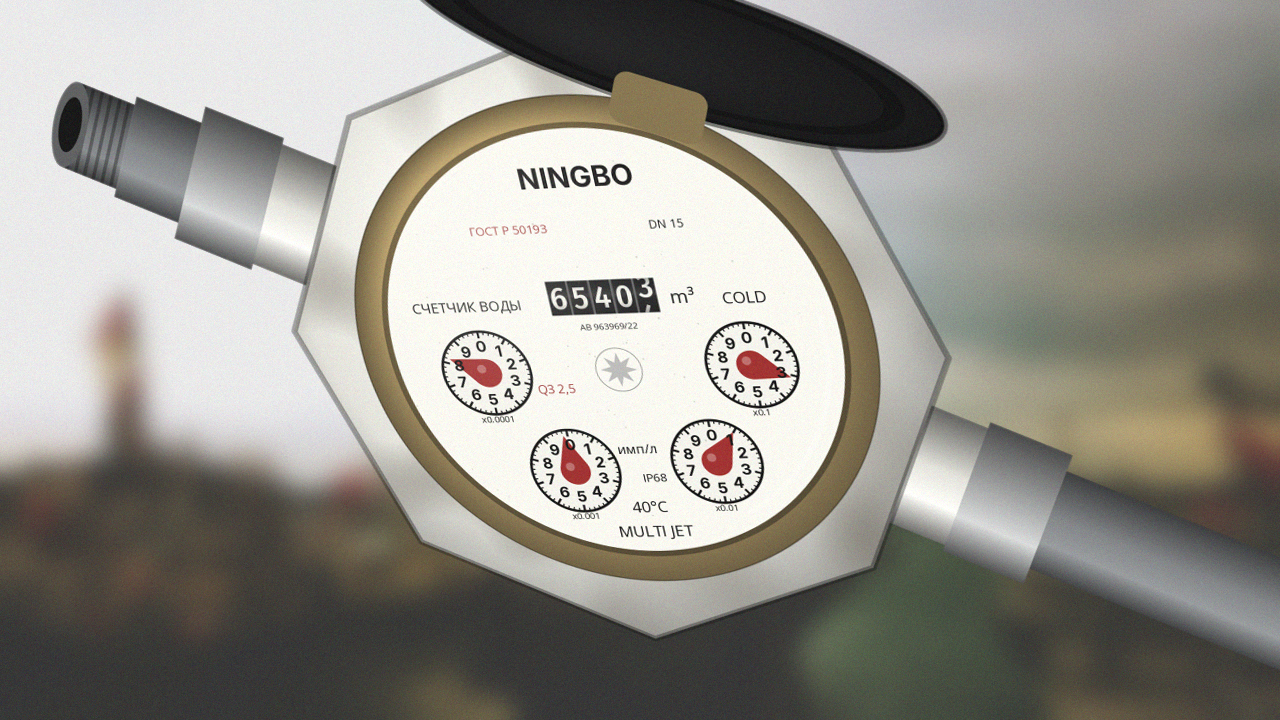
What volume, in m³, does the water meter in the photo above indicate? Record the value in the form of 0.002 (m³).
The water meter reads 65403.3098 (m³)
